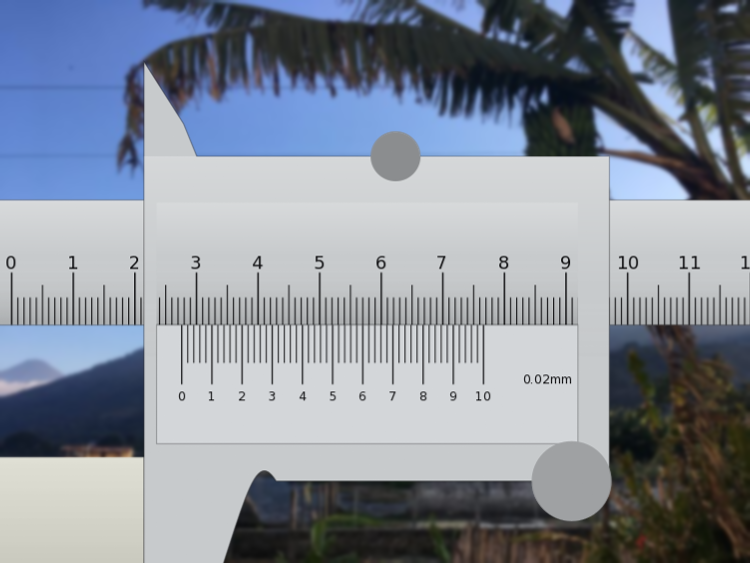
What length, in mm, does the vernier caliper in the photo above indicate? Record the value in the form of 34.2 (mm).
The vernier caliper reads 27.6 (mm)
